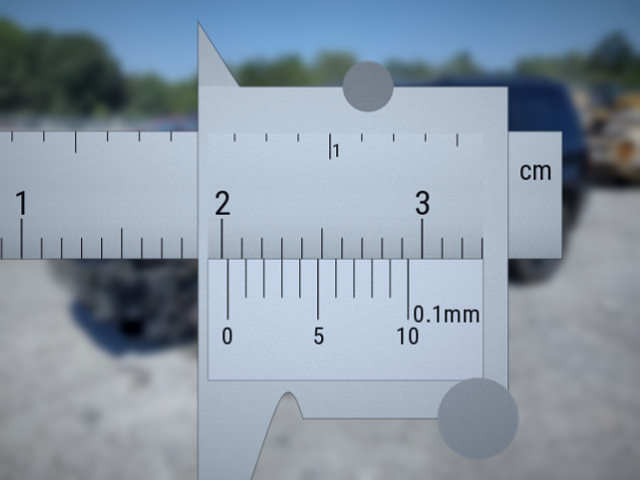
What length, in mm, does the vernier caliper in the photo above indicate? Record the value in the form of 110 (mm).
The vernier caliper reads 20.3 (mm)
